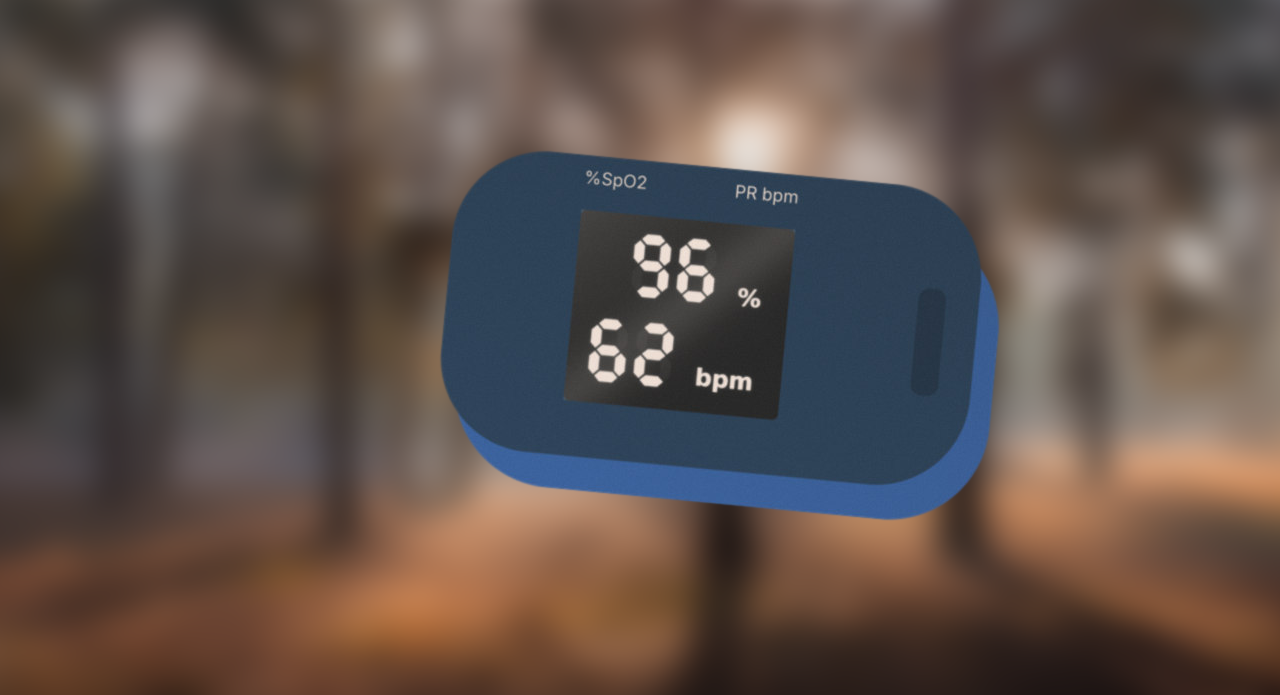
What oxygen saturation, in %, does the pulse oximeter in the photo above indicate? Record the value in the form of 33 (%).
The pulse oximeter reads 96 (%)
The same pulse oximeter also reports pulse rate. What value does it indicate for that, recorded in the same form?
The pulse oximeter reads 62 (bpm)
